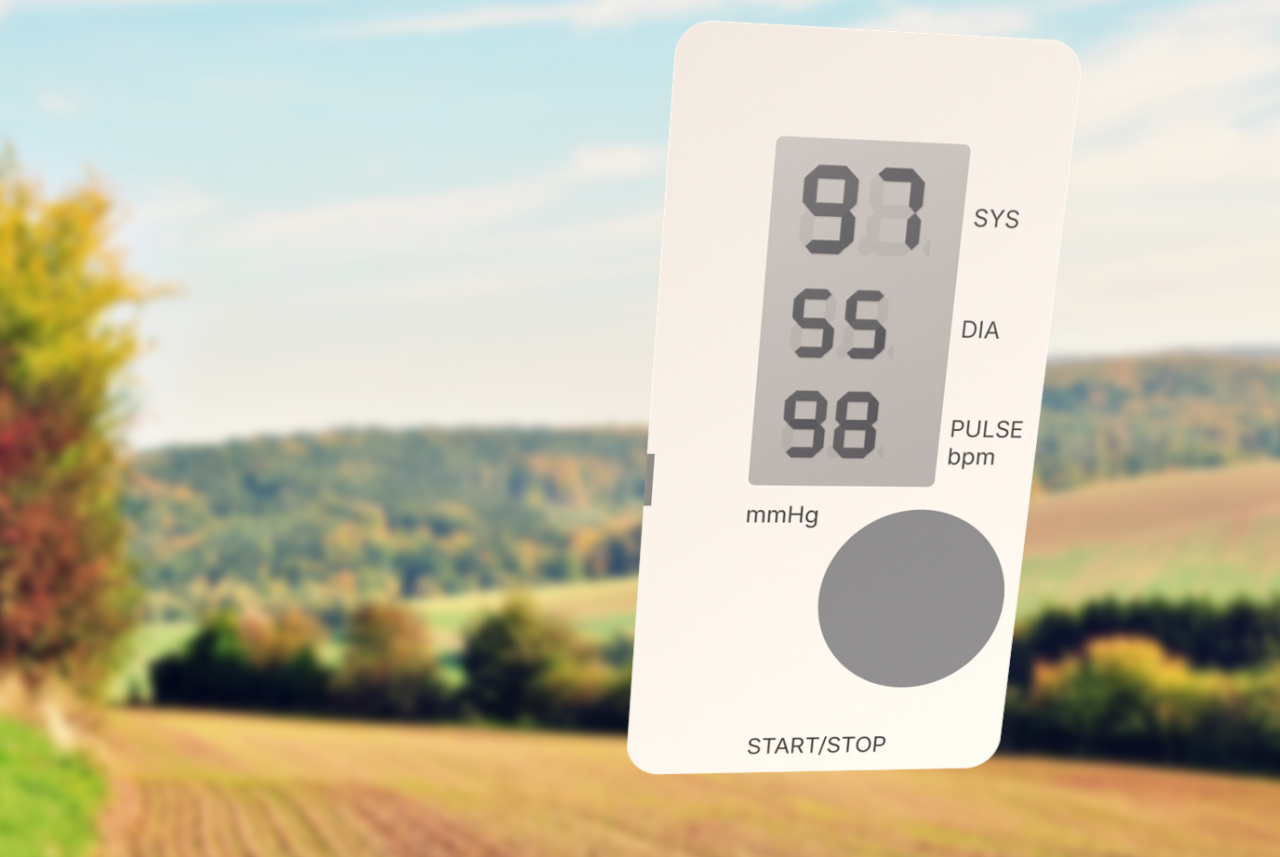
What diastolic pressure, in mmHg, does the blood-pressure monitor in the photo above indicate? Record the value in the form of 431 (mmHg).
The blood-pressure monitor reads 55 (mmHg)
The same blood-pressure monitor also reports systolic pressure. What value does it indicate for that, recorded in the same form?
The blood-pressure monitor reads 97 (mmHg)
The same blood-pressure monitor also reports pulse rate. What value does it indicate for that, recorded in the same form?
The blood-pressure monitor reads 98 (bpm)
